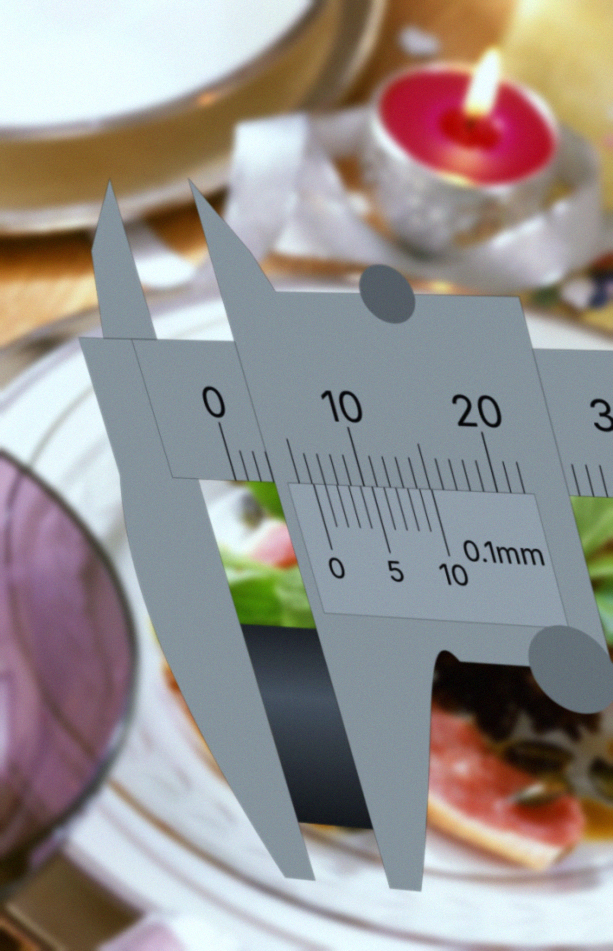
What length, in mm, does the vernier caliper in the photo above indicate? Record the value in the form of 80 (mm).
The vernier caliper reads 6.1 (mm)
